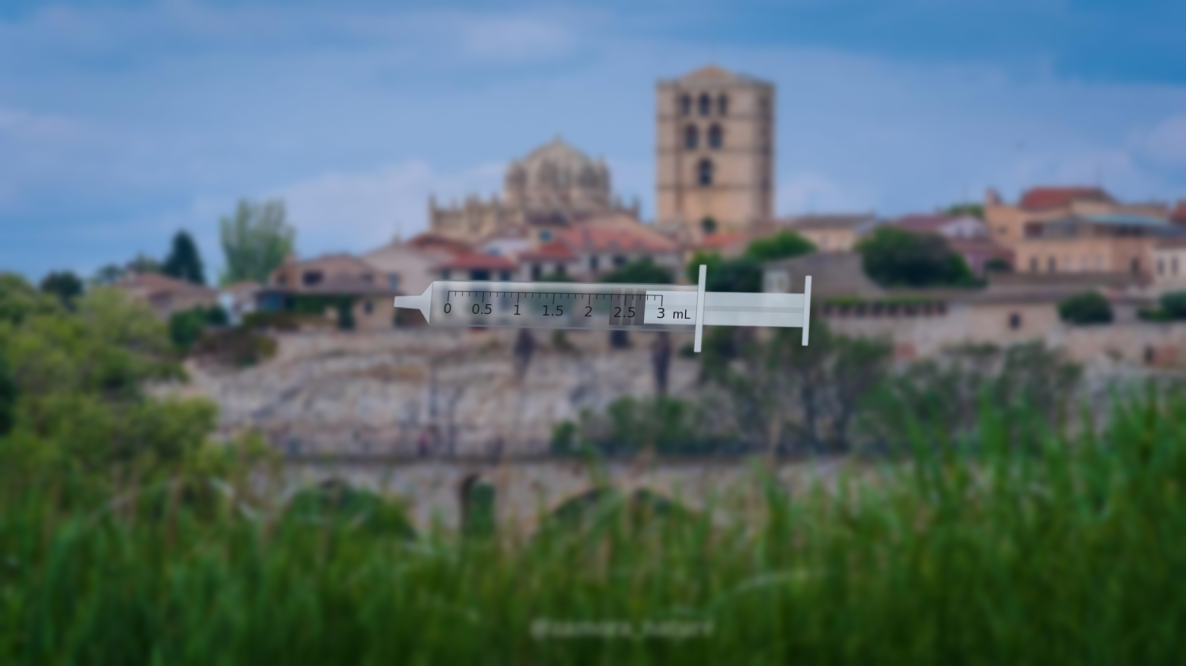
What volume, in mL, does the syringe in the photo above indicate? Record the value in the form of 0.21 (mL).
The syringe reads 2.3 (mL)
